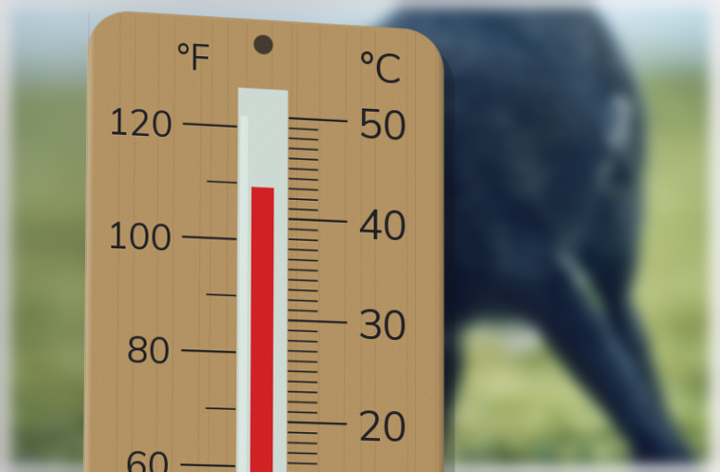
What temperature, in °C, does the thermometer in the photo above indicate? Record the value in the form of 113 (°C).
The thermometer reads 43 (°C)
